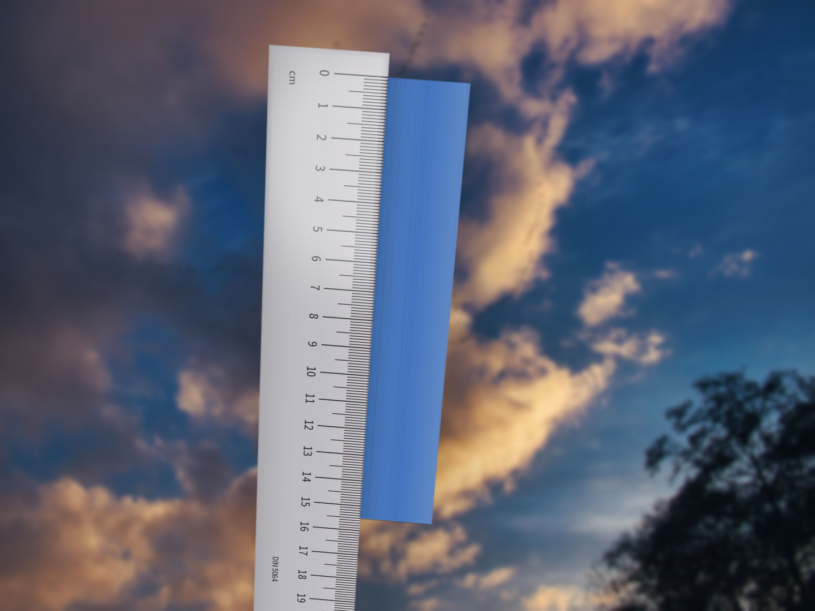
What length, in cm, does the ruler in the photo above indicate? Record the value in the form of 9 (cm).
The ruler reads 15.5 (cm)
